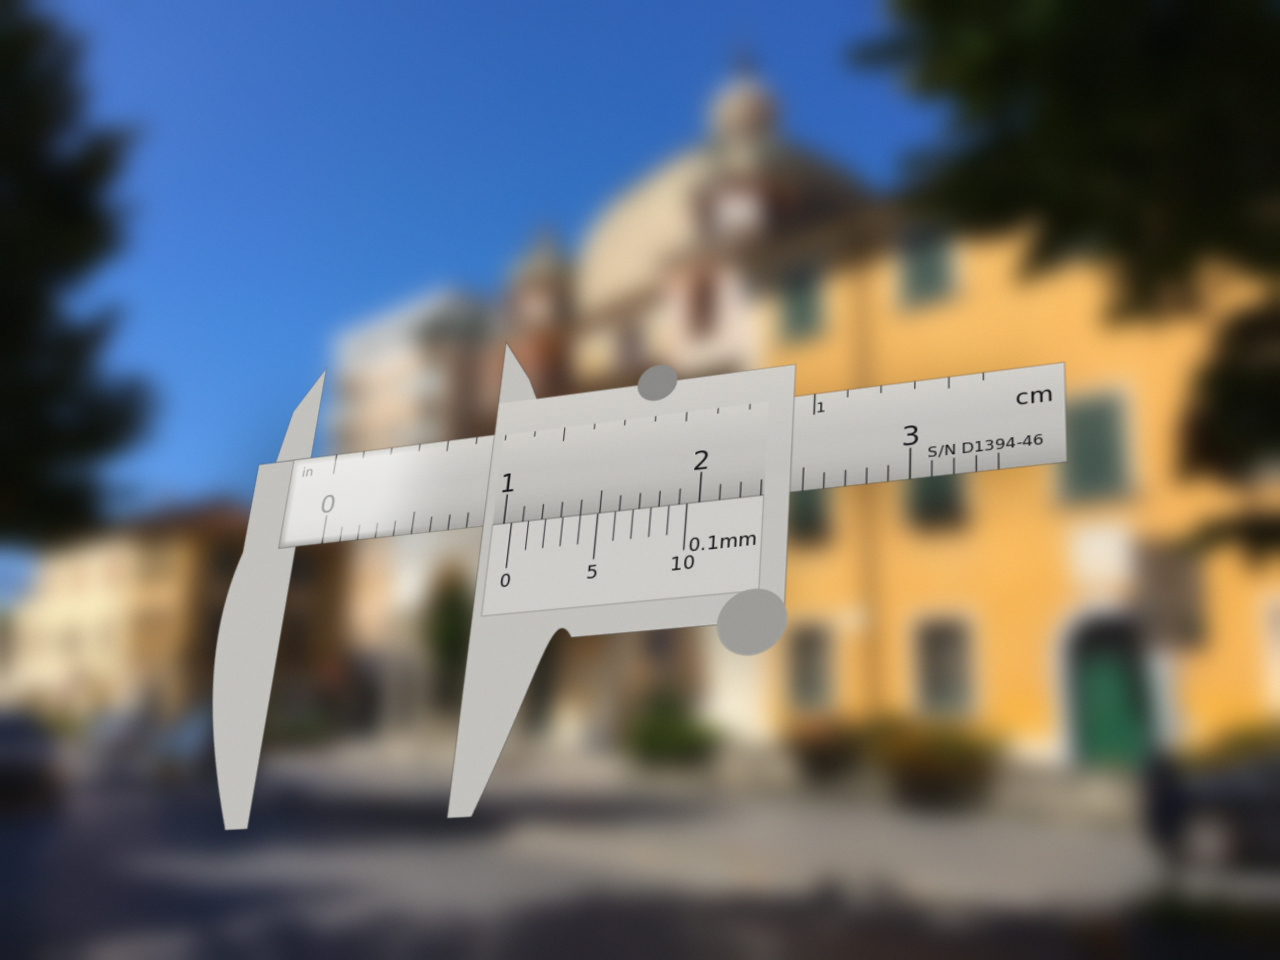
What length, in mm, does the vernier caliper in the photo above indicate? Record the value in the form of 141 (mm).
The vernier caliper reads 10.4 (mm)
